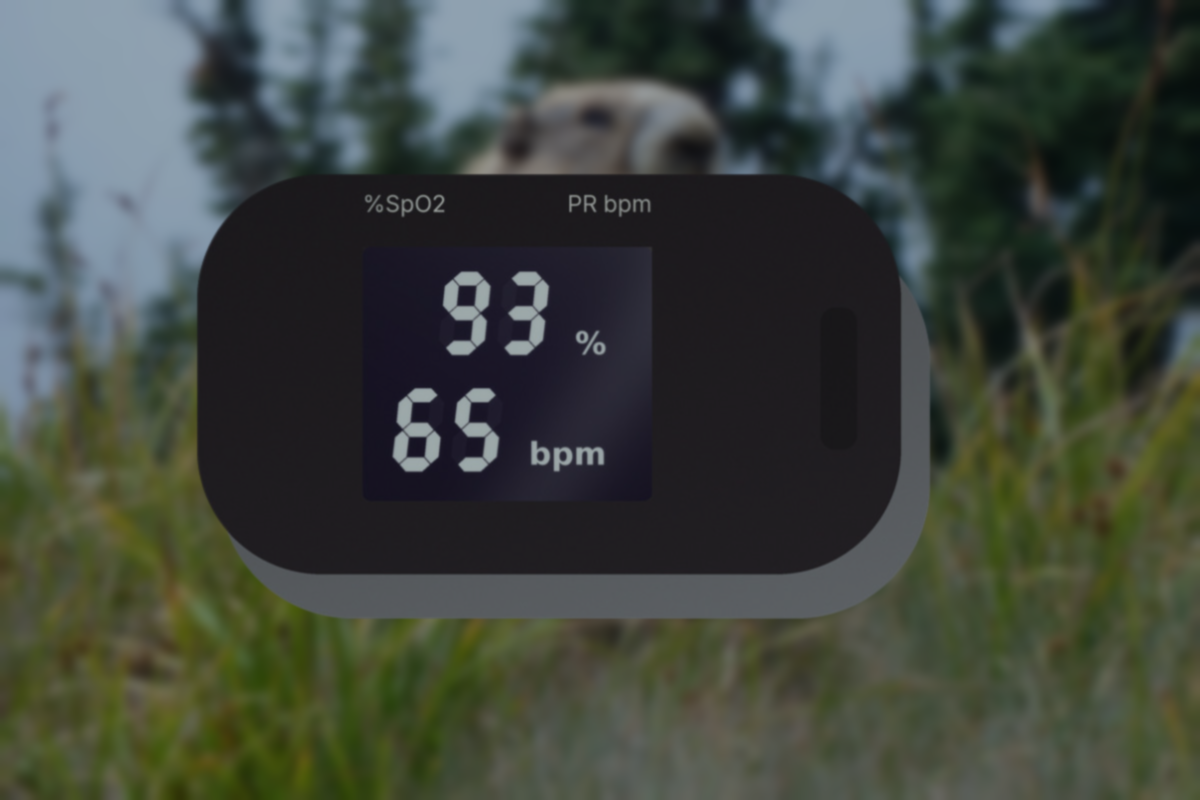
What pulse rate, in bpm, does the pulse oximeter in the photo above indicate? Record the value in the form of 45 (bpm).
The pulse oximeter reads 65 (bpm)
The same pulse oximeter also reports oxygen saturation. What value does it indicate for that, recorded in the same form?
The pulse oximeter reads 93 (%)
